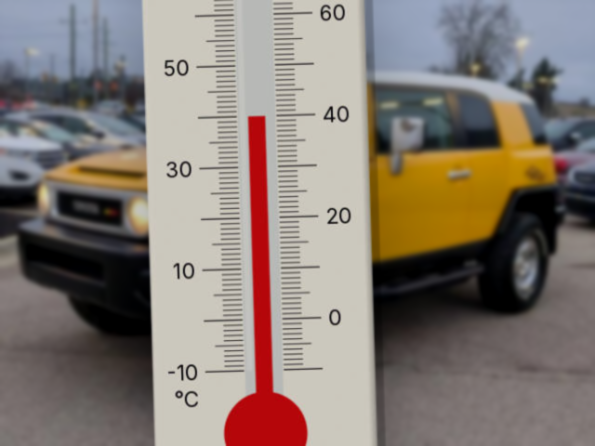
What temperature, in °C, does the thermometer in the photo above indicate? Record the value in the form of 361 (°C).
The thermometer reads 40 (°C)
